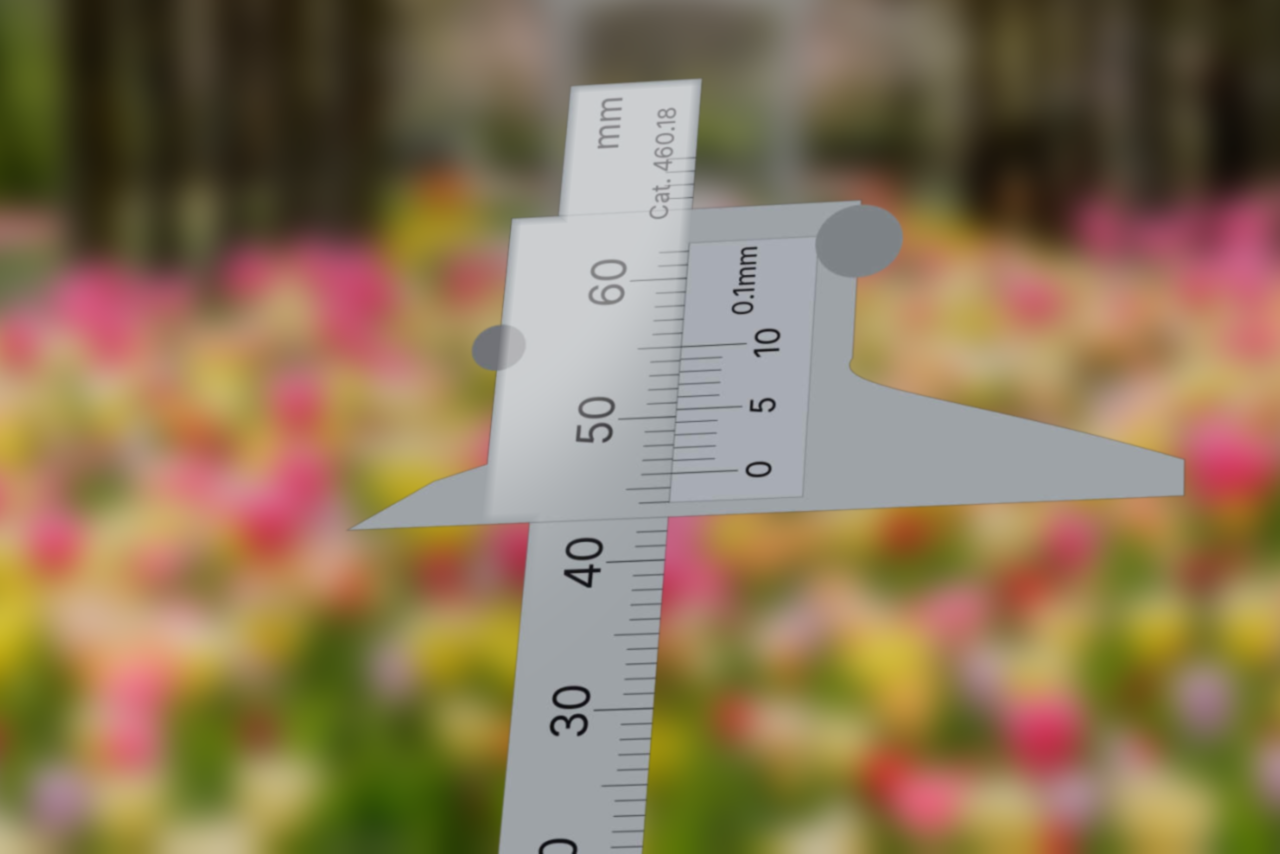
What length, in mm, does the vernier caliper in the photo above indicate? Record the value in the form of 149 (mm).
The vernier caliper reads 46.0 (mm)
